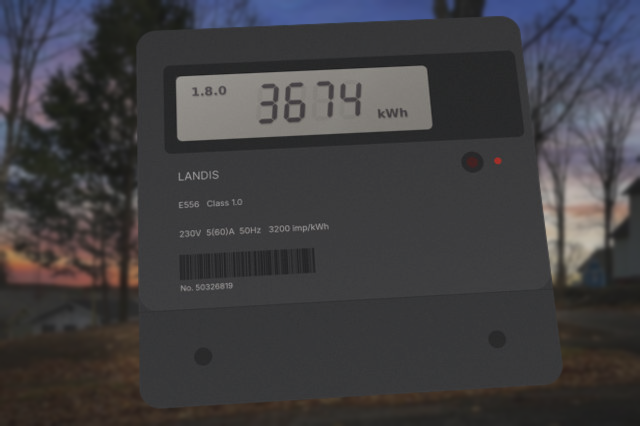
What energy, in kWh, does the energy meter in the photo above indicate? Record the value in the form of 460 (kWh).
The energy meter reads 3674 (kWh)
